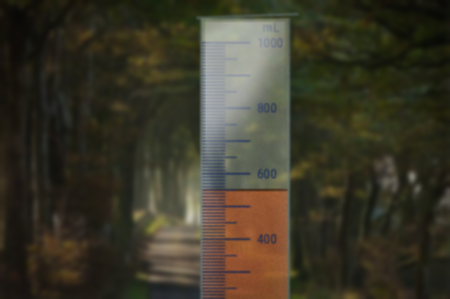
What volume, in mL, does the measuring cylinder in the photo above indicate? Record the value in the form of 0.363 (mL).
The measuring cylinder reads 550 (mL)
